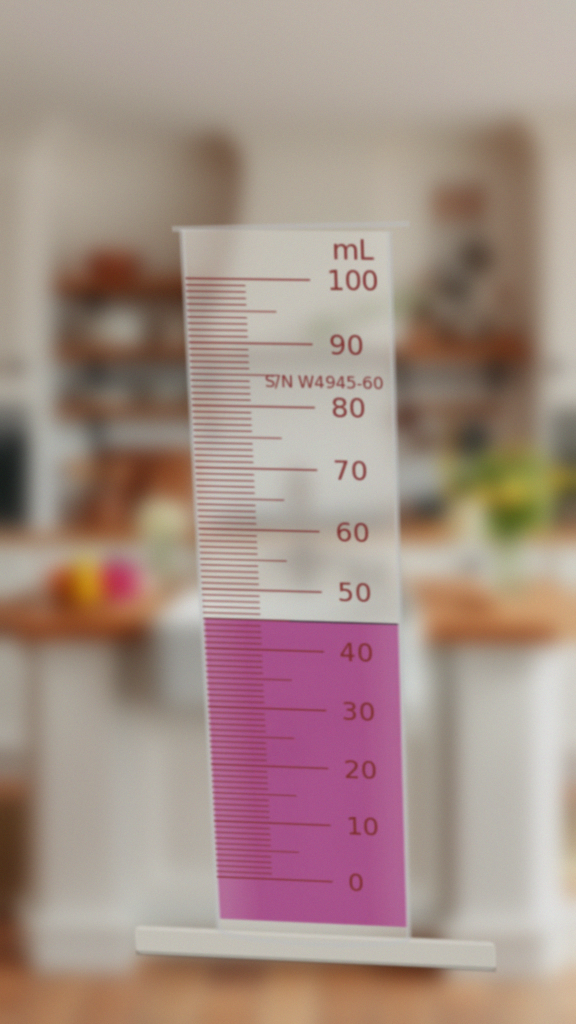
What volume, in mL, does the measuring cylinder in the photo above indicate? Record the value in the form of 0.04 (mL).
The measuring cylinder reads 45 (mL)
